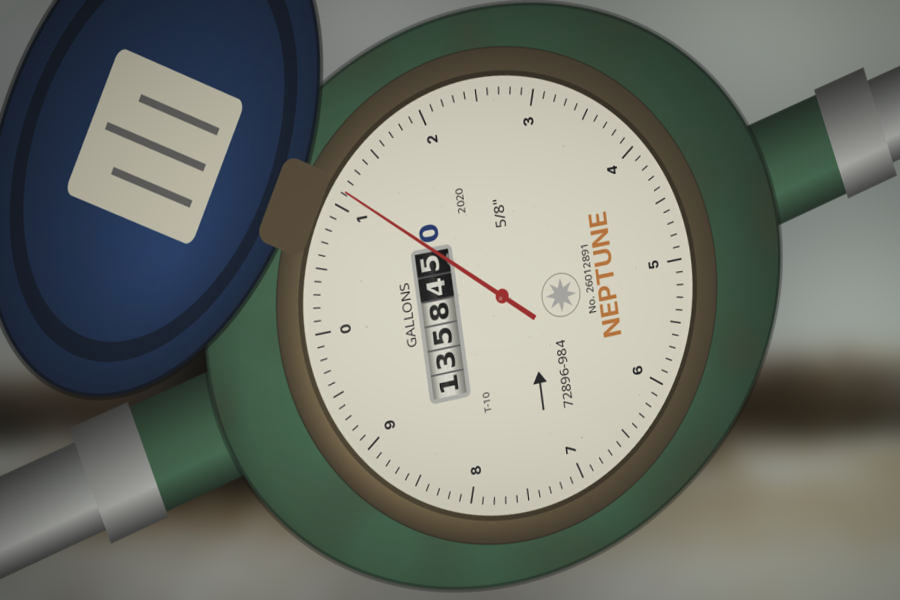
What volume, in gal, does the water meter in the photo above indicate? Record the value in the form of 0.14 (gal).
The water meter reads 1358451.1 (gal)
